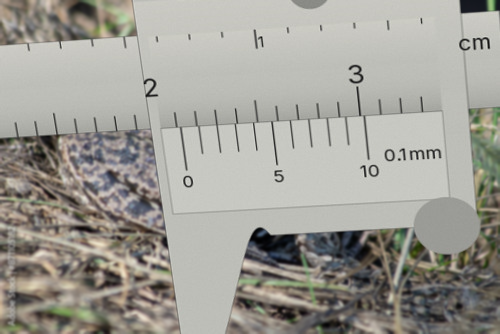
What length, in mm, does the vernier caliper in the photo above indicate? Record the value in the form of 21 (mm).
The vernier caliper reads 21.2 (mm)
